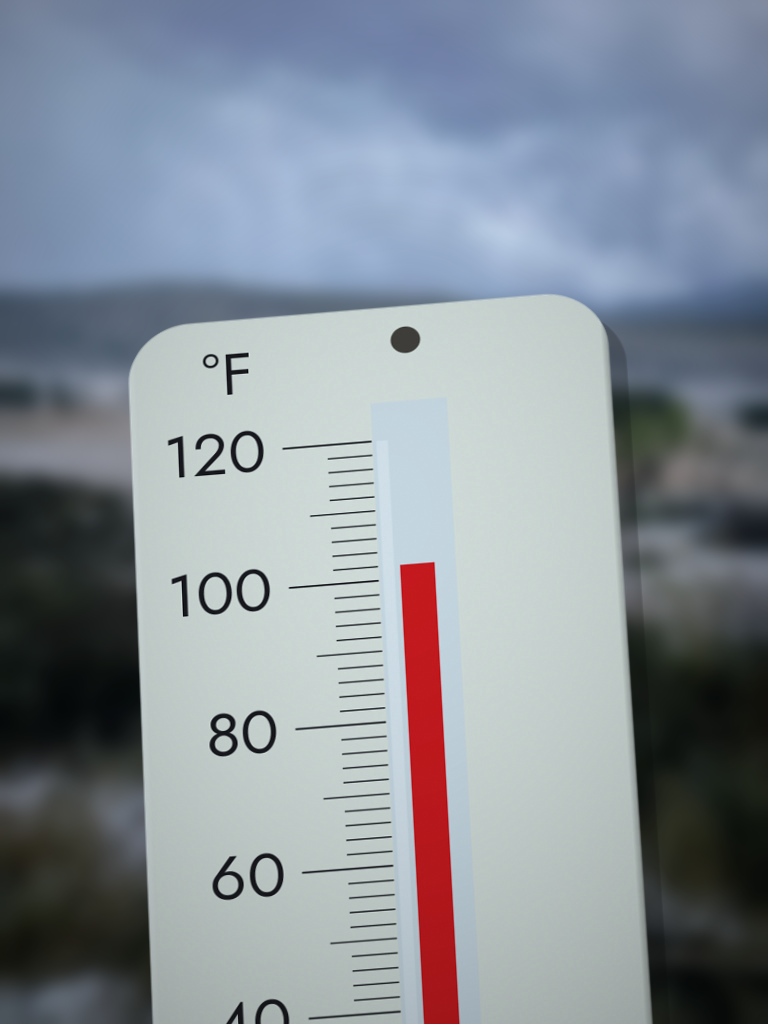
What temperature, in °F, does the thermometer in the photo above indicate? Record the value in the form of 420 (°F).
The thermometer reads 102 (°F)
